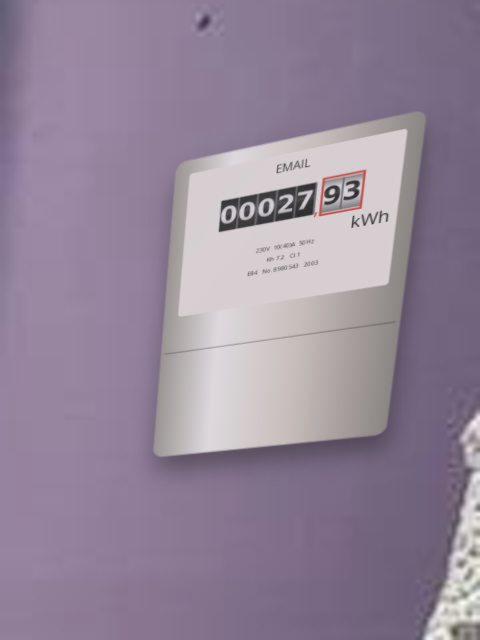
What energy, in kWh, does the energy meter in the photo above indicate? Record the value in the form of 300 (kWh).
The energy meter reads 27.93 (kWh)
